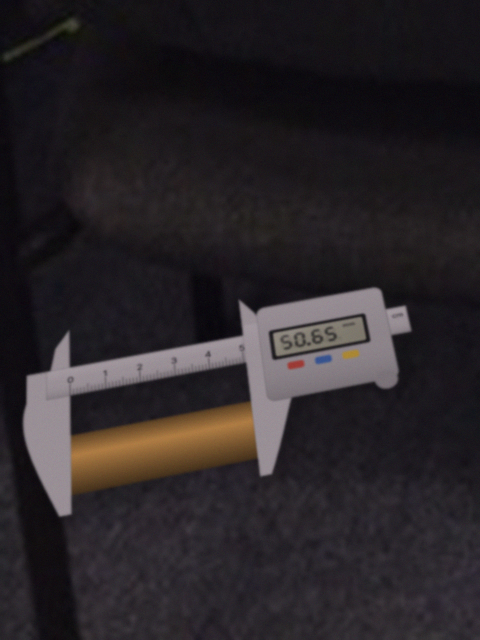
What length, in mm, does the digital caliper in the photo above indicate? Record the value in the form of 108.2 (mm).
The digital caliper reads 50.65 (mm)
